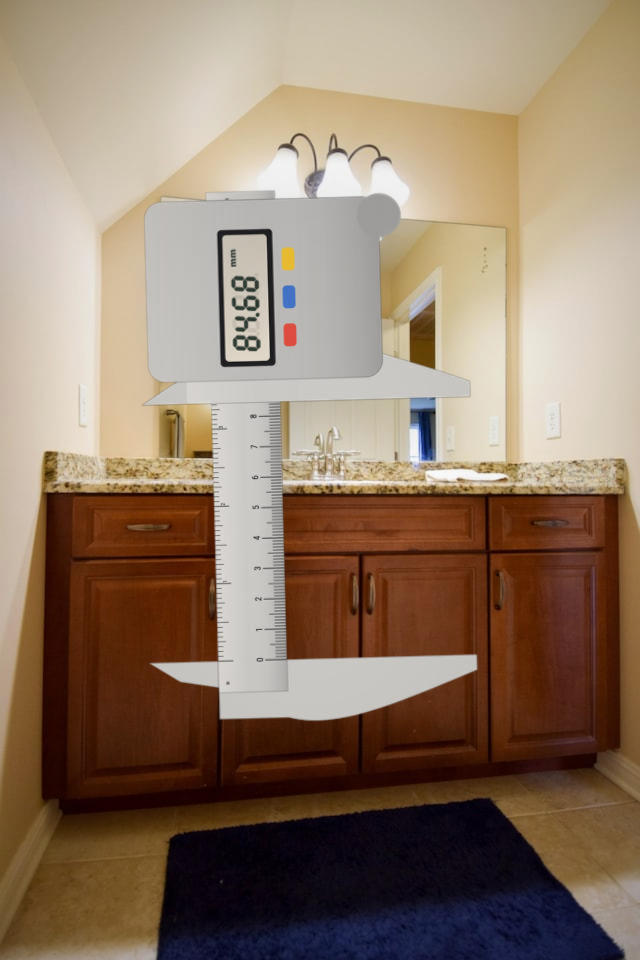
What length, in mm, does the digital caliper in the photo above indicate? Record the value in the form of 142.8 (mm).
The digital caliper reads 84.68 (mm)
